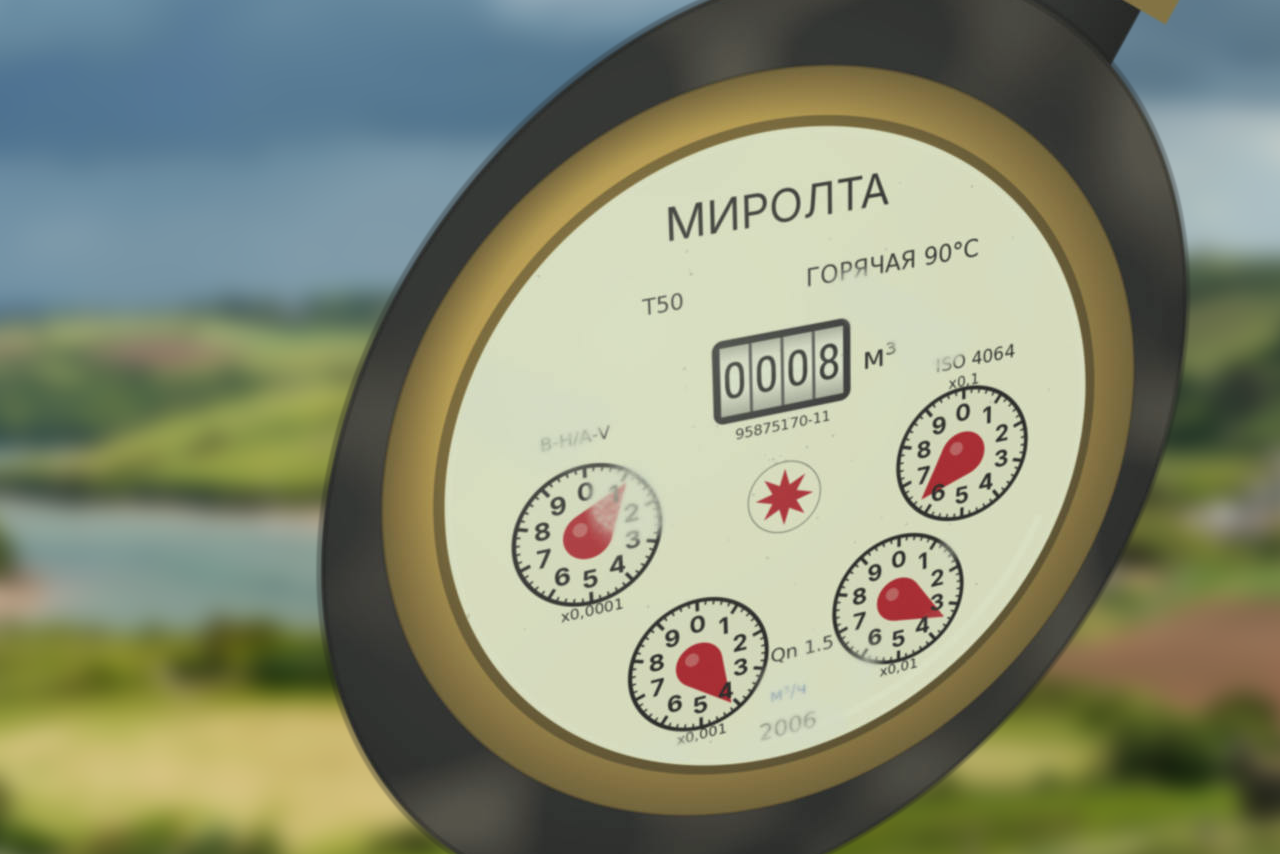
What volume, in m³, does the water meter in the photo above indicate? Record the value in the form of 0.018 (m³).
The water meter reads 8.6341 (m³)
